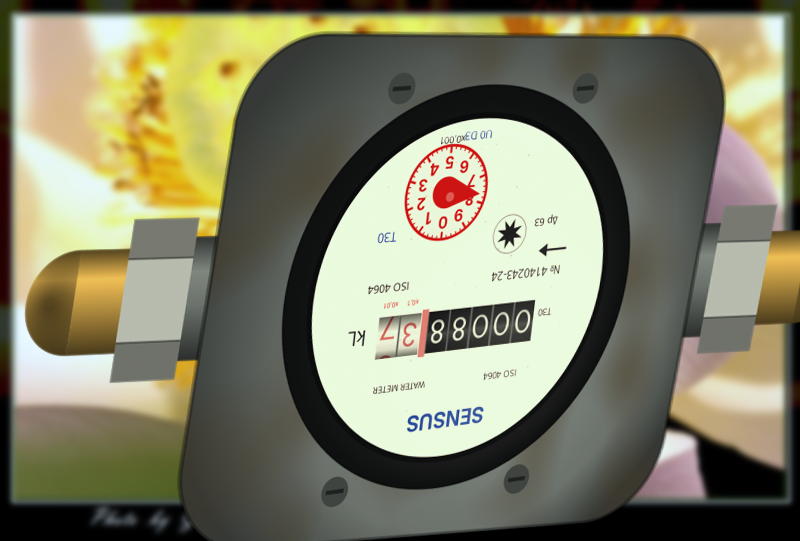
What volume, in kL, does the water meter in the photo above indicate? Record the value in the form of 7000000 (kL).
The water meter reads 88.367 (kL)
